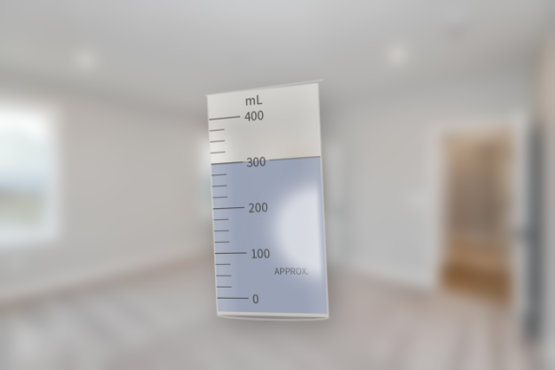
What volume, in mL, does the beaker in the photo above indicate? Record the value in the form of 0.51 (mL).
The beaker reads 300 (mL)
